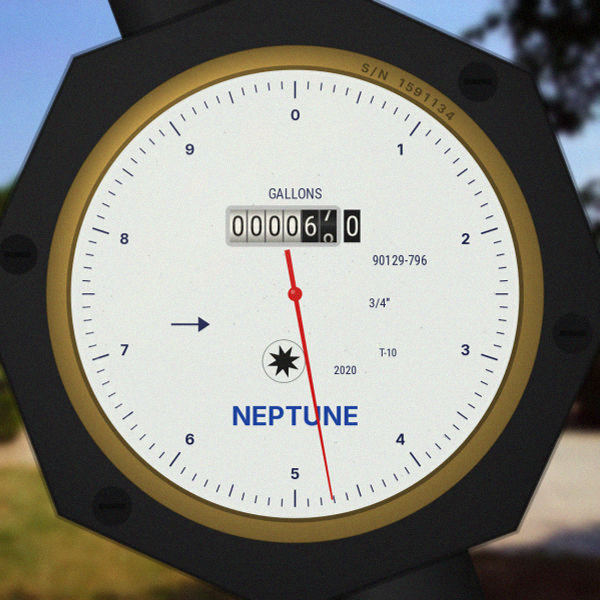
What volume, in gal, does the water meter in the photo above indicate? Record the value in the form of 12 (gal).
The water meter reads 674.7 (gal)
